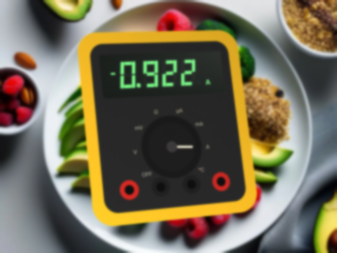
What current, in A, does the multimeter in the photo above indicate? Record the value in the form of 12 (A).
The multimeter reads -0.922 (A)
